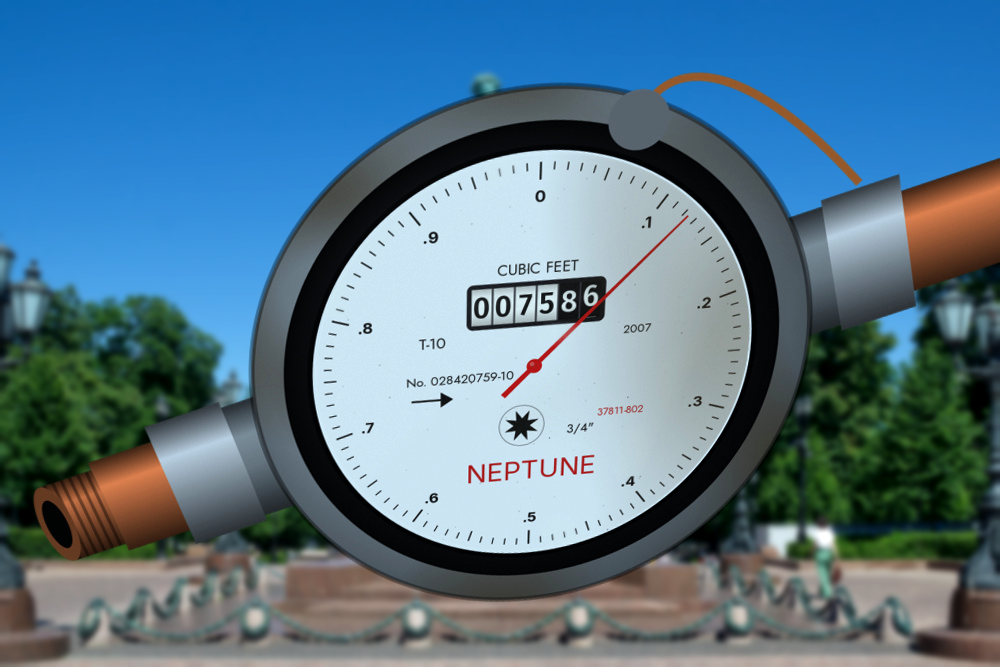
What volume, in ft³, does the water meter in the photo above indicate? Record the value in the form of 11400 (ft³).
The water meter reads 7586.12 (ft³)
